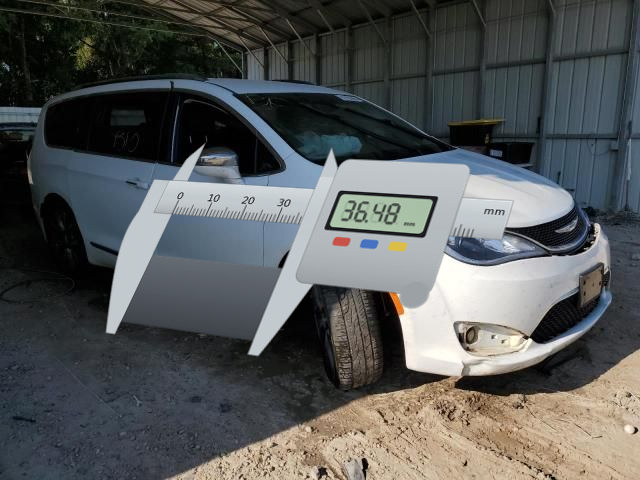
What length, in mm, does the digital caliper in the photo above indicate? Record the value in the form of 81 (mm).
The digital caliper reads 36.48 (mm)
